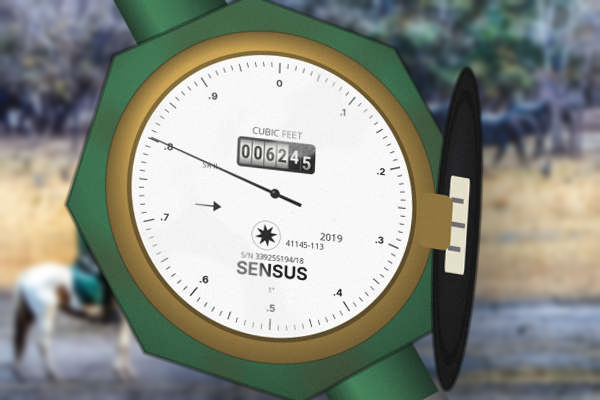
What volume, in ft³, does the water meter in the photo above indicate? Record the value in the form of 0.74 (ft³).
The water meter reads 6244.80 (ft³)
